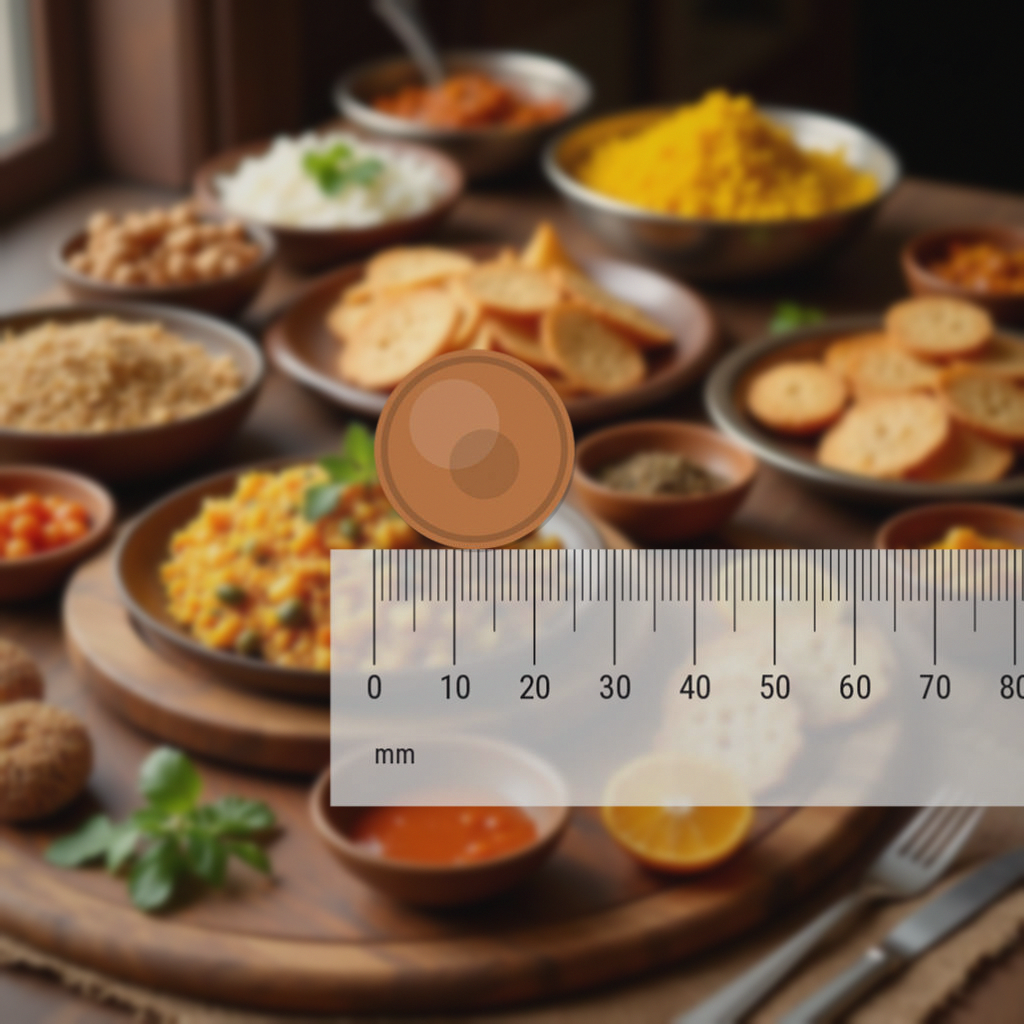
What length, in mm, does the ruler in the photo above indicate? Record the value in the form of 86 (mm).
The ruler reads 25 (mm)
